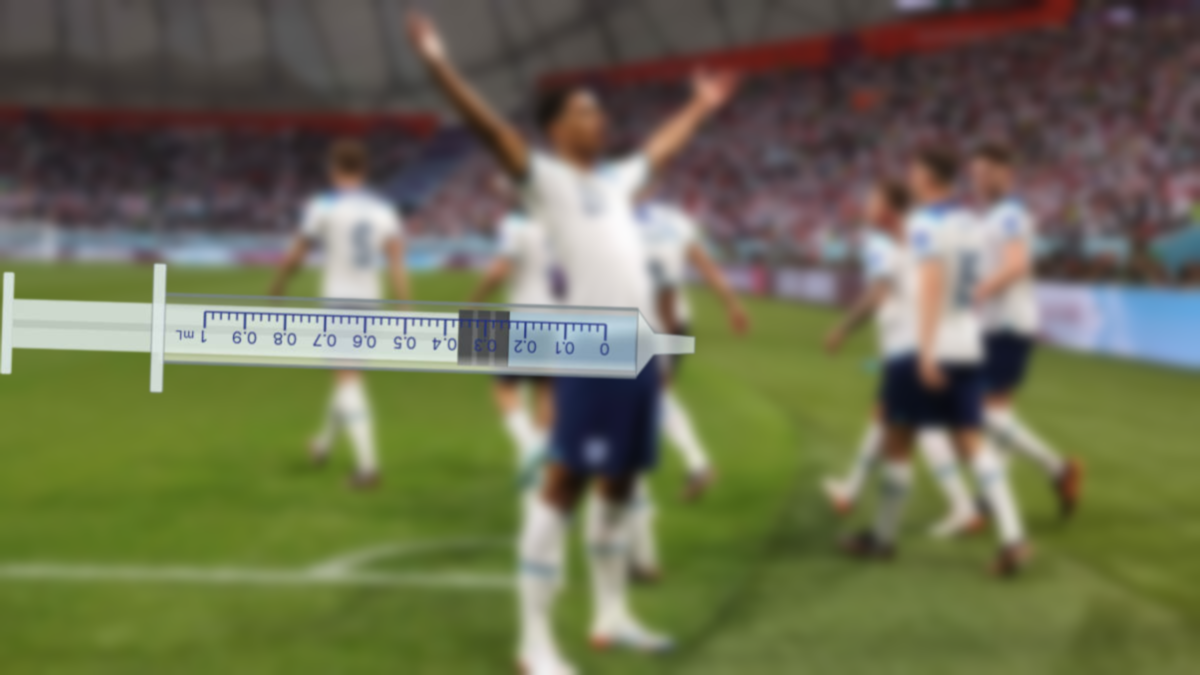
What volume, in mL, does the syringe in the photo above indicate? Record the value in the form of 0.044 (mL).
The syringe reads 0.24 (mL)
